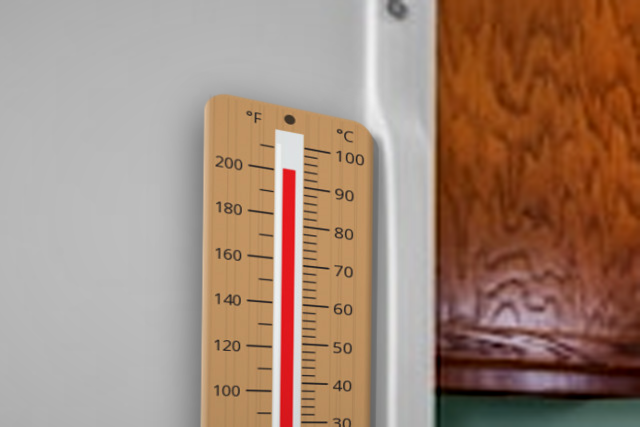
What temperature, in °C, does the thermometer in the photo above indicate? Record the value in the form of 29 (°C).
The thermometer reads 94 (°C)
